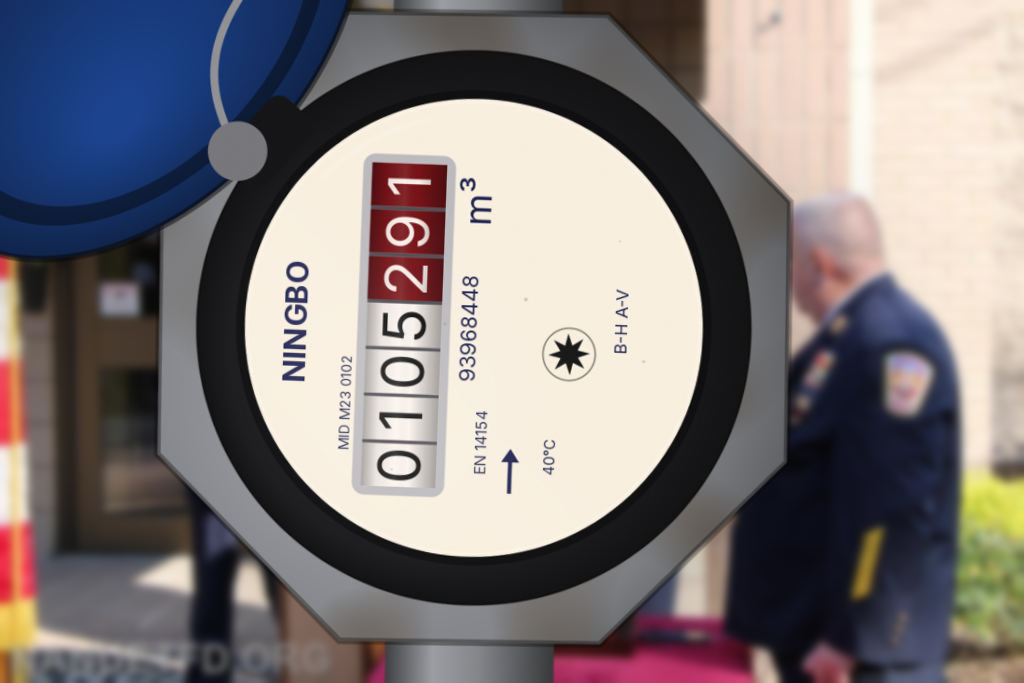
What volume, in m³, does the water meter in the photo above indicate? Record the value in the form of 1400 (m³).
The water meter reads 105.291 (m³)
